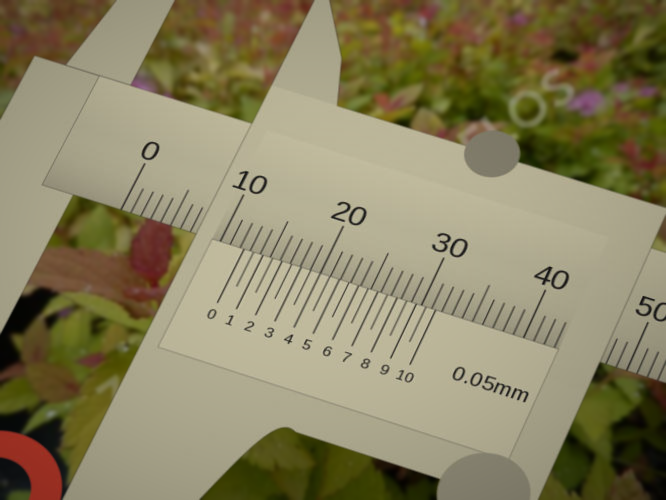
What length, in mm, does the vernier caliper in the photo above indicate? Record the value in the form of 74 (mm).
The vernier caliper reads 12.4 (mm)
